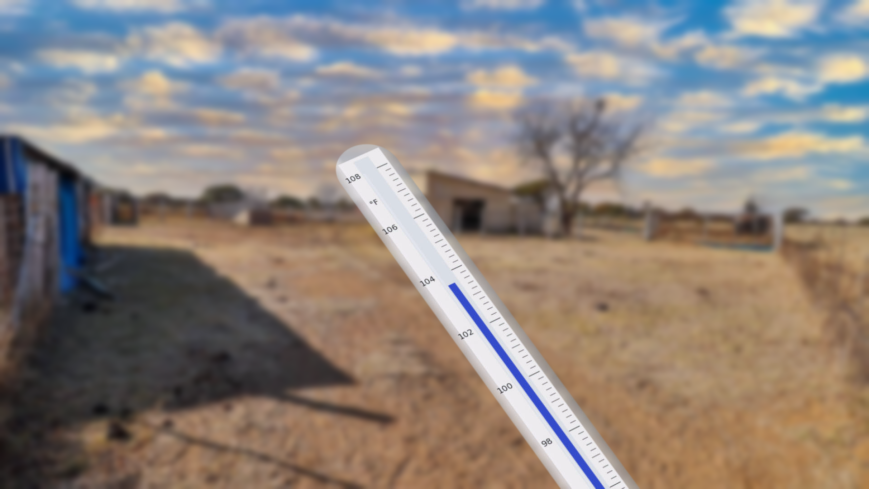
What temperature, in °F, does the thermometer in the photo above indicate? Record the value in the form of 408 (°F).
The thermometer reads 103.6 (°F)
